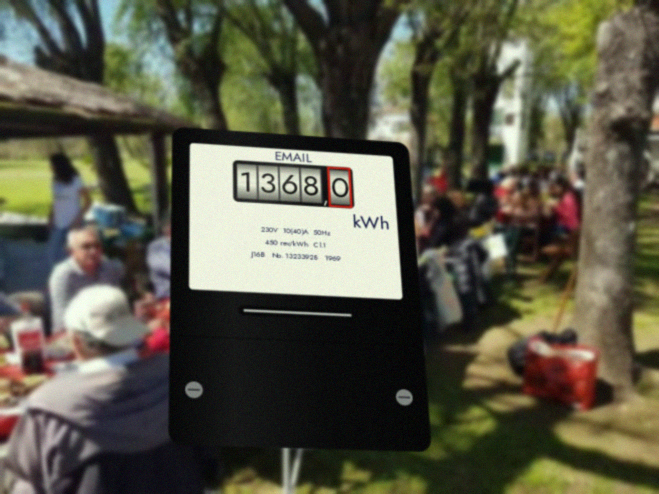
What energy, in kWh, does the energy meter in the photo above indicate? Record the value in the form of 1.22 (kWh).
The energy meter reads 1368.0 (kWh)
